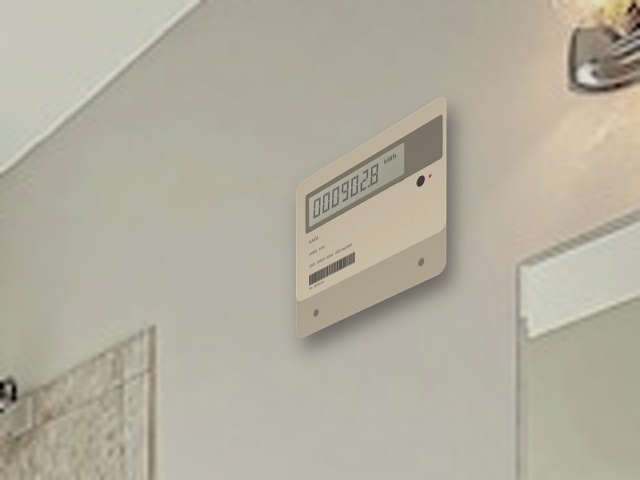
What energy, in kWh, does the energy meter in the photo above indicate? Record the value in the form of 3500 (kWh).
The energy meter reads 902.8 (kWh)
